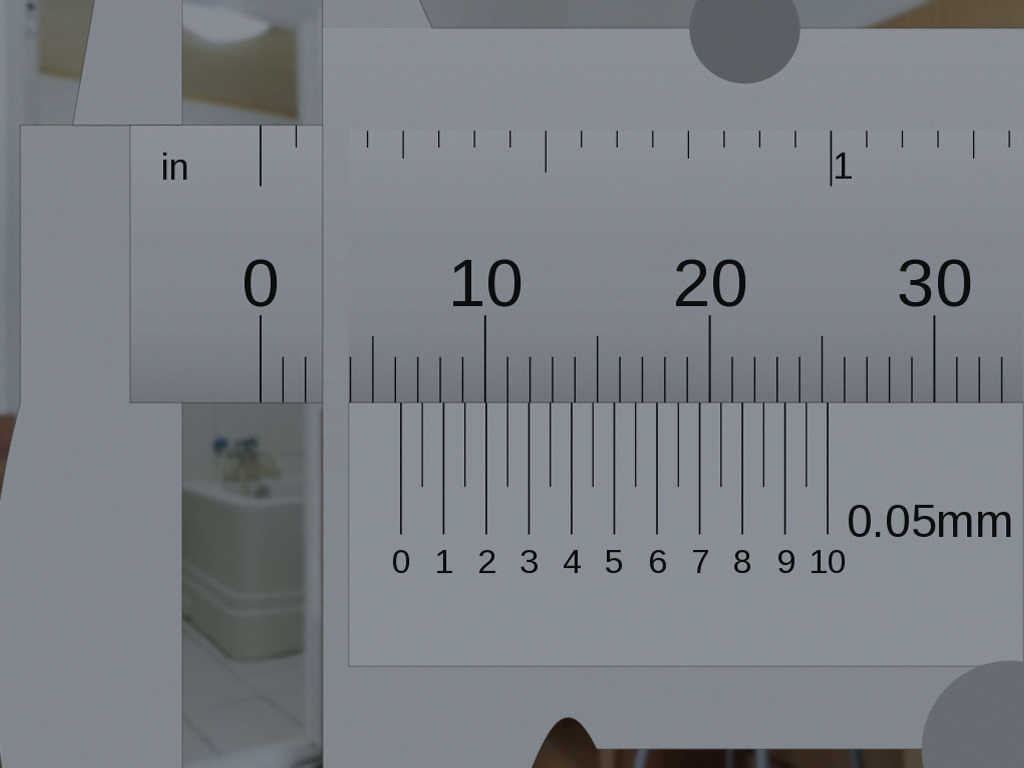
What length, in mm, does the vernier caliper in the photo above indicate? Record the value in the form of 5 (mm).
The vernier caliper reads 6.25 (mm)
